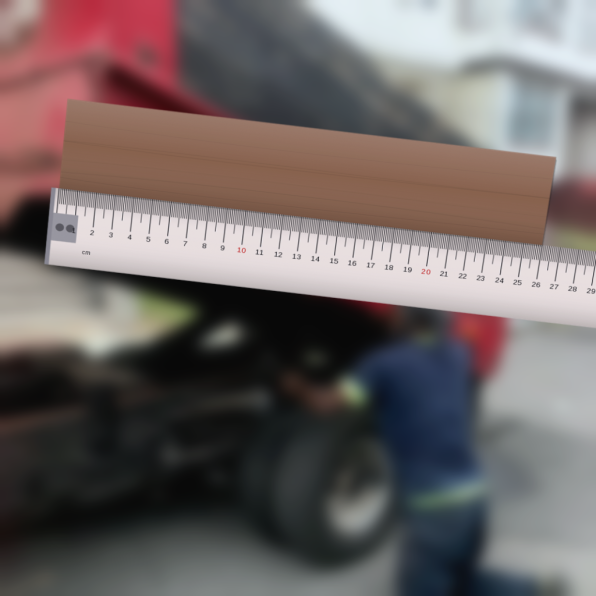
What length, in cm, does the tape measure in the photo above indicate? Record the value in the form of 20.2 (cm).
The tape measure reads 26 (cm)
